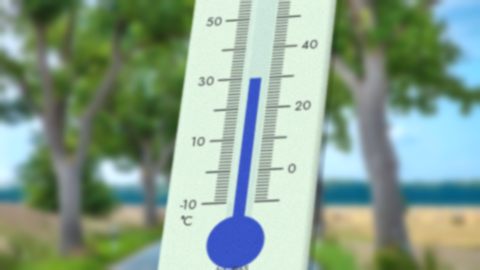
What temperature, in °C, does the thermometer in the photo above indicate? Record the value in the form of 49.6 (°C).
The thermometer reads 30 (°C)
